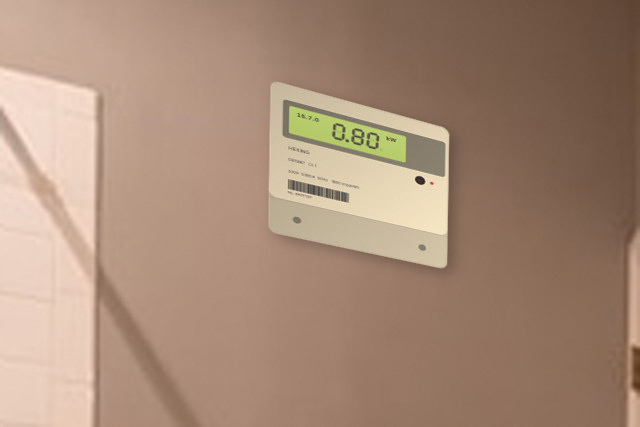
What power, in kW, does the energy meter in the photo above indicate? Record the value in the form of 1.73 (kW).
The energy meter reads 0.80 (kW)
